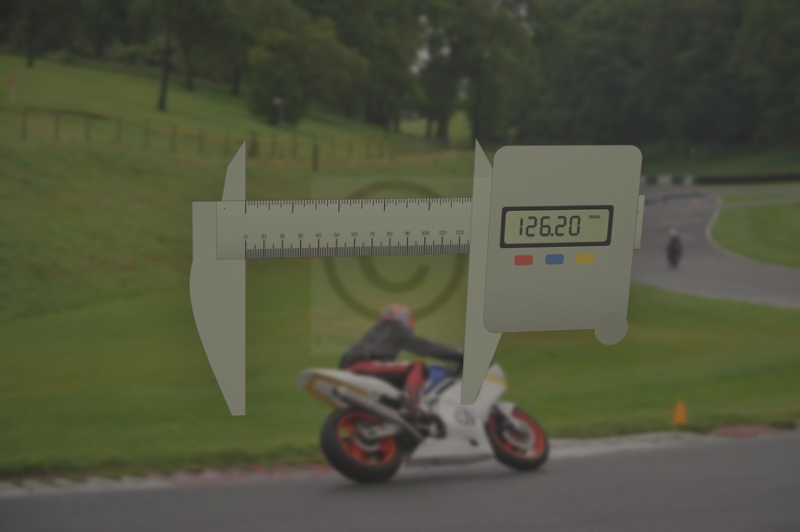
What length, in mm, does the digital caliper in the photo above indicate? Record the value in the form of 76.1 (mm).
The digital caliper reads 126.20 (mm)
